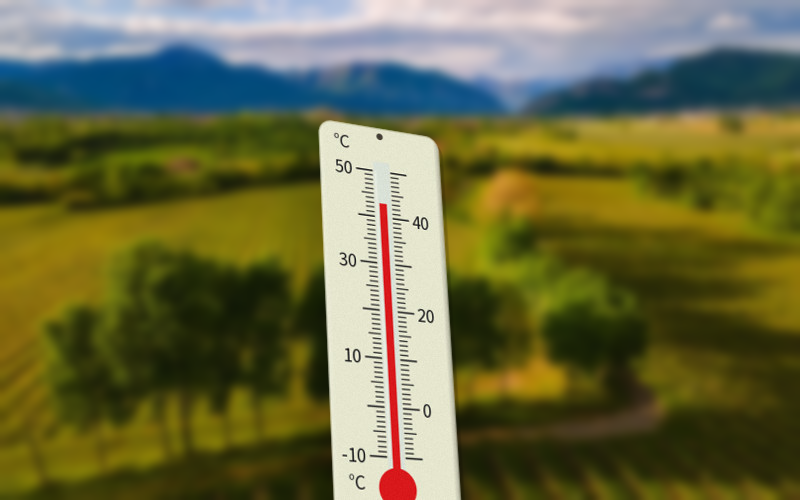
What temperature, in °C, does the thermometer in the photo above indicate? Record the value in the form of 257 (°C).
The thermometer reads 43 (°C)
